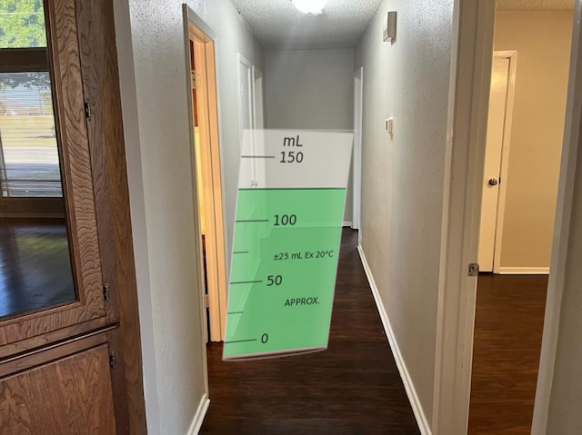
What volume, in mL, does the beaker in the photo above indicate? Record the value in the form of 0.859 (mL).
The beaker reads 125 (mL)
